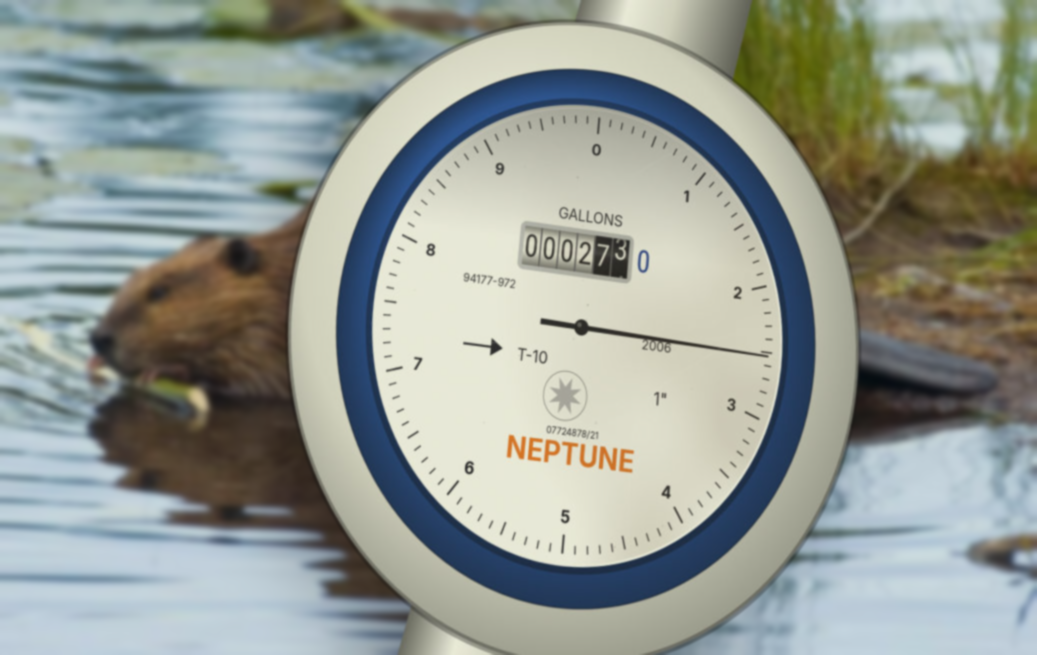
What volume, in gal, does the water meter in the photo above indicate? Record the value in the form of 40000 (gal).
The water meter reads 2732.5 (gal)
